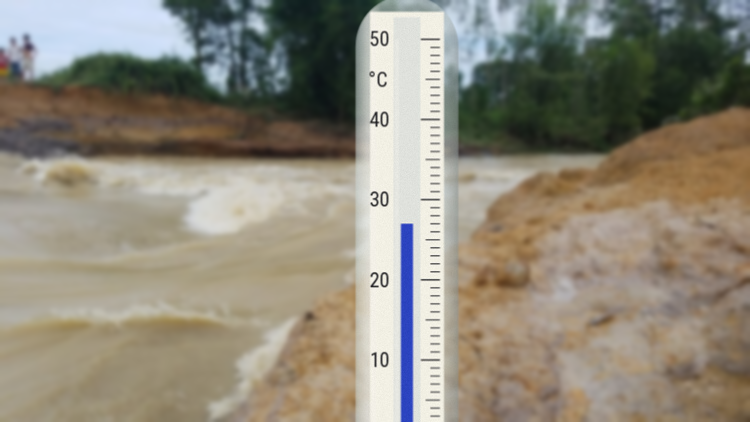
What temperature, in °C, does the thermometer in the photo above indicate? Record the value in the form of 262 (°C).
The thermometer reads 27 (°C)
